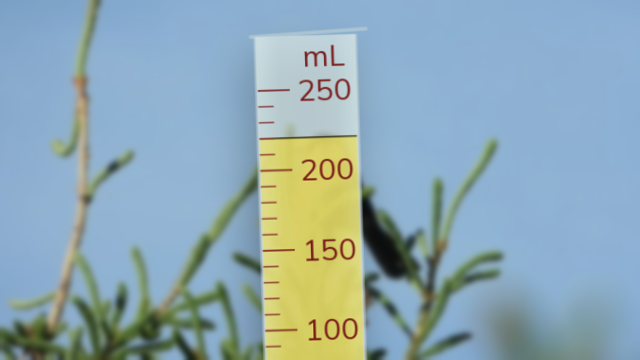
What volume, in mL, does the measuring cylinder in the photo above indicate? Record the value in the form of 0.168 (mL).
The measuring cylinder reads 220 (mL)
